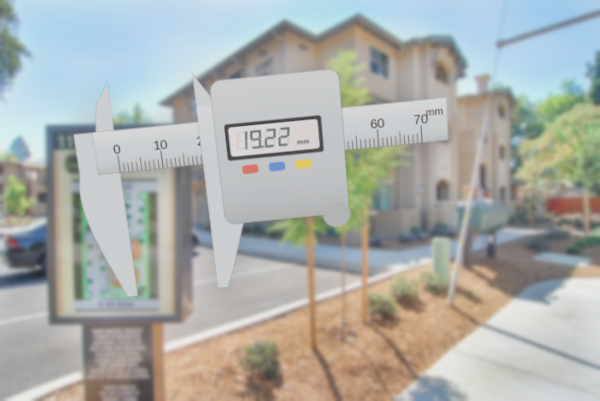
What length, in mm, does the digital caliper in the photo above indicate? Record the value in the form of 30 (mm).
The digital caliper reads 19.22 (mm)
